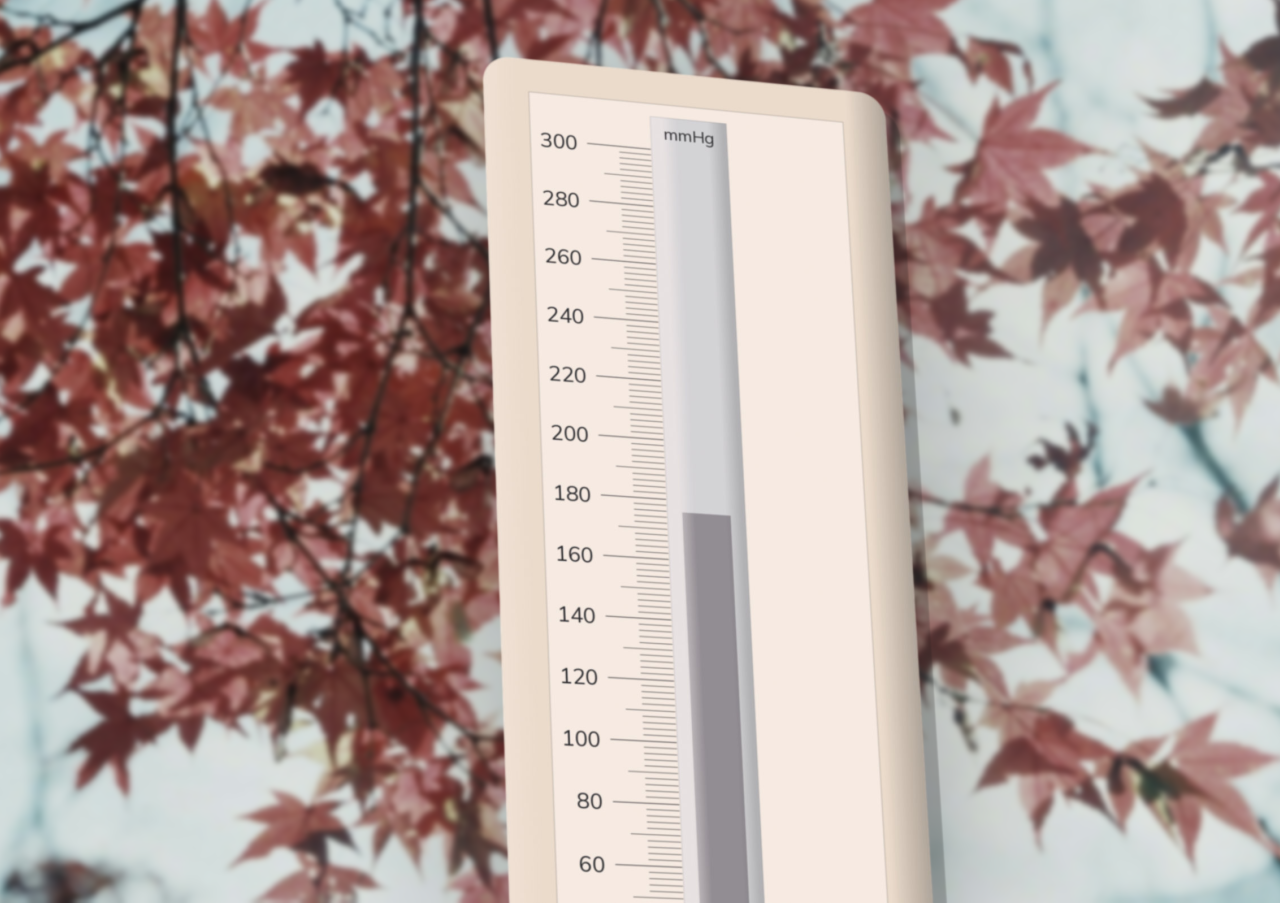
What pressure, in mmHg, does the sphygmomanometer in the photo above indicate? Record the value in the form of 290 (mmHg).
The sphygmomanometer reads 176 (mmHg)
